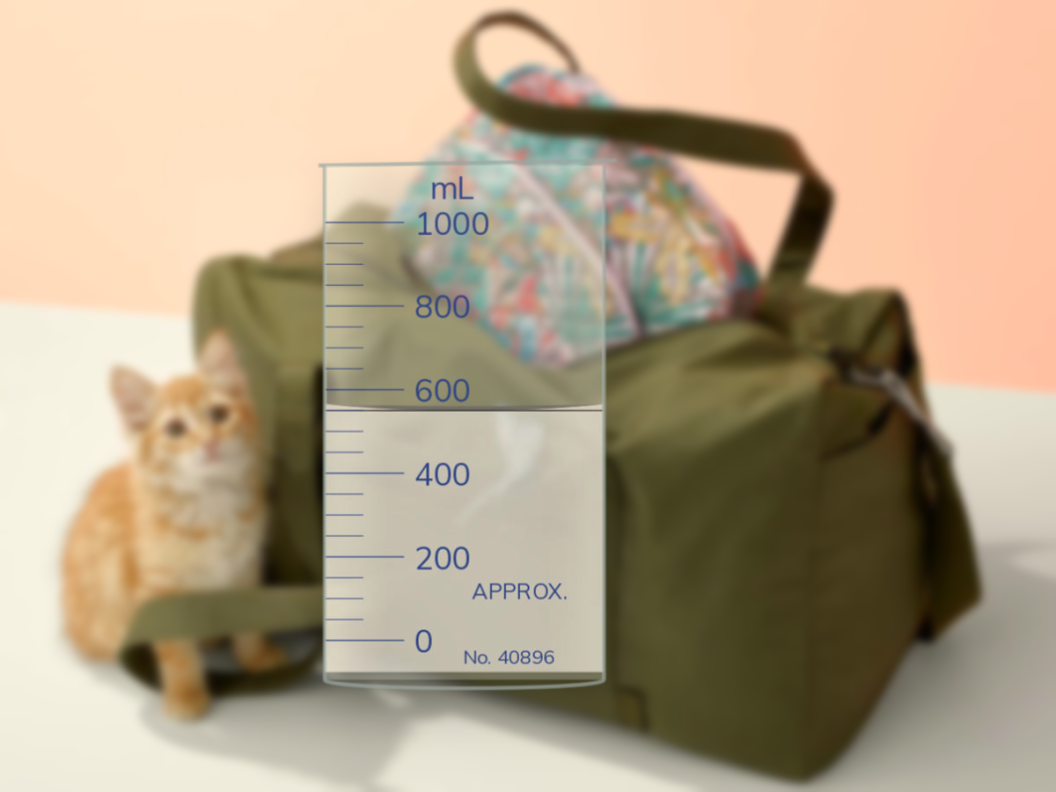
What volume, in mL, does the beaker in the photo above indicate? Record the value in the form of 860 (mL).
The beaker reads 550 (mL)
